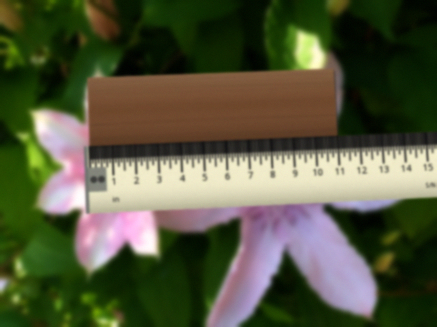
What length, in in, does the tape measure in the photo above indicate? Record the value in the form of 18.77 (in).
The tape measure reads 11 (in)
